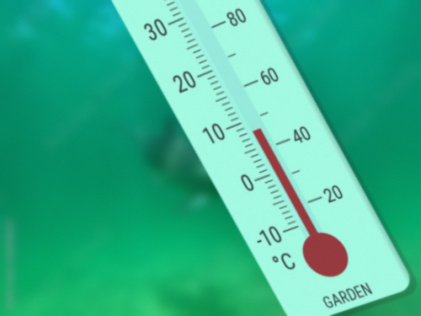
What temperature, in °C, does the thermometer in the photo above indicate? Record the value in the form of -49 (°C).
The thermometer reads 8 (°C)
